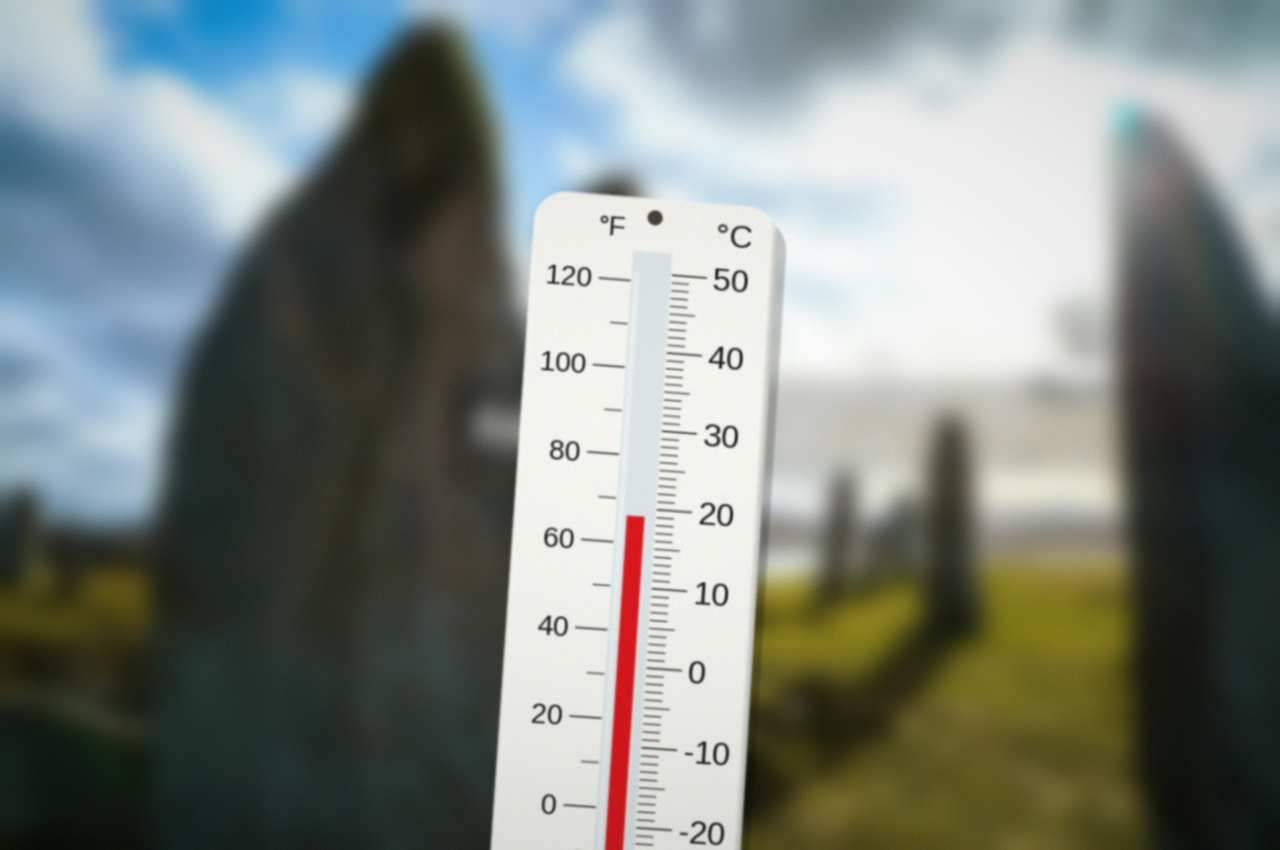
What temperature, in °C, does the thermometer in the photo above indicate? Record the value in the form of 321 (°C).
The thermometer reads 19 (°C)
